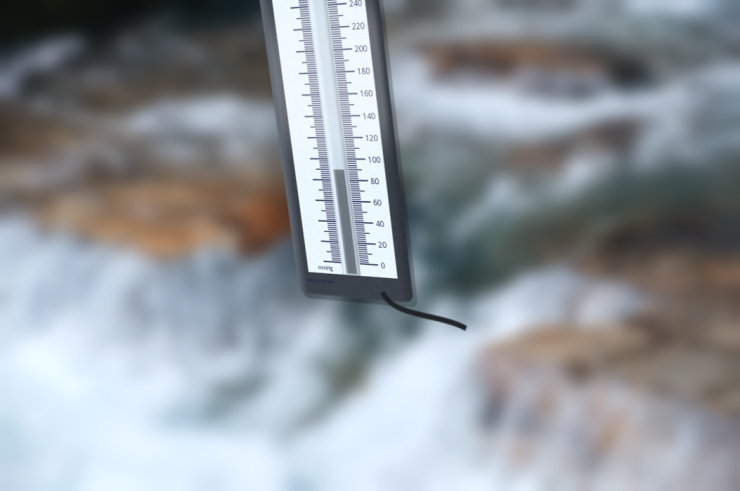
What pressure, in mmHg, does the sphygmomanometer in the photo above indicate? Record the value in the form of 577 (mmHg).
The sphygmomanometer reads 90 (mmHg)
